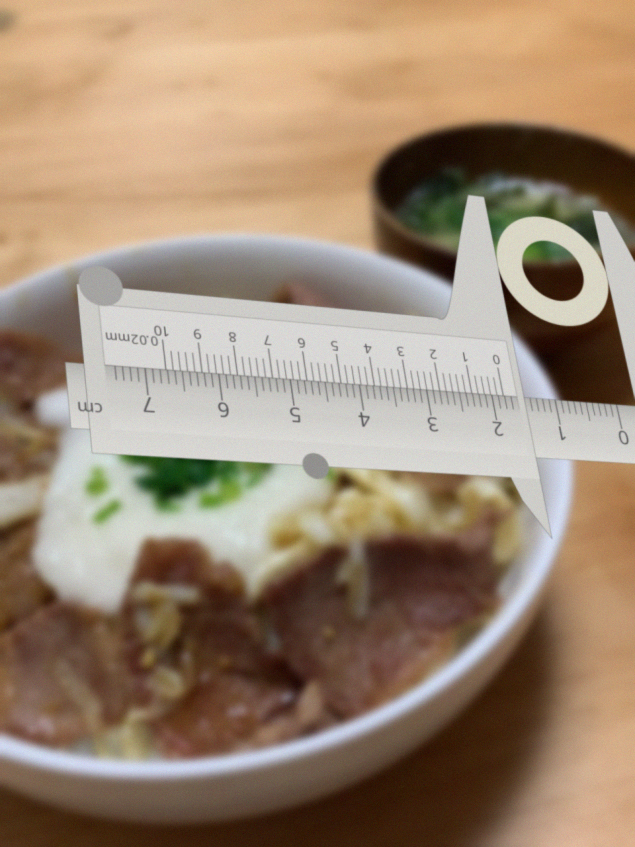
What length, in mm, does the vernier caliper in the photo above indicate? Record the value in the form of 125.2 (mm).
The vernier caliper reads 18.2 (mm)
